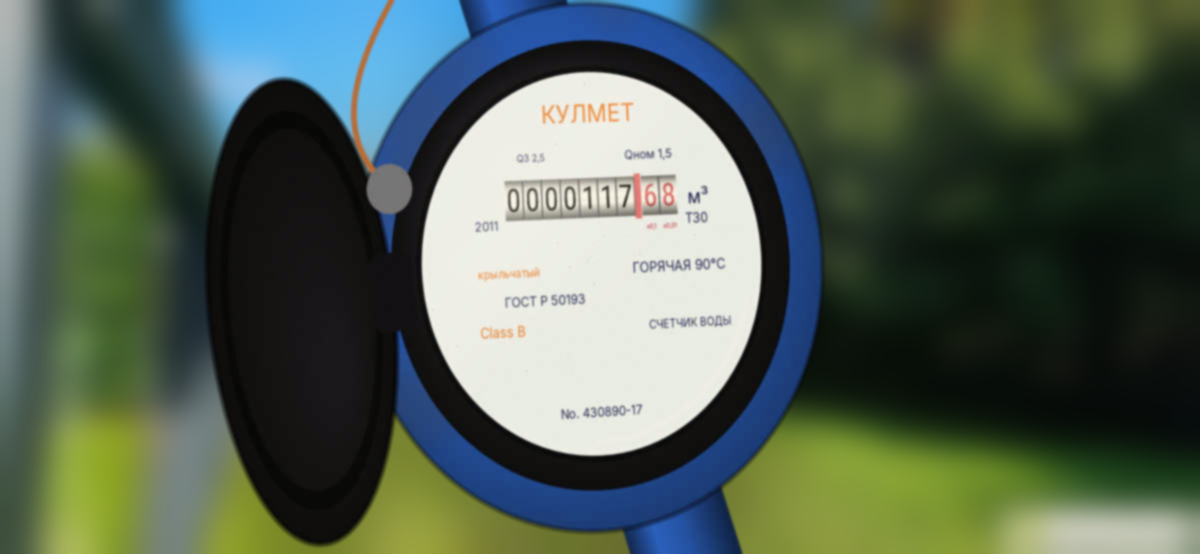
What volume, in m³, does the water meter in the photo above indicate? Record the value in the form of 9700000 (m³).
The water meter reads 117.68 (m³)
